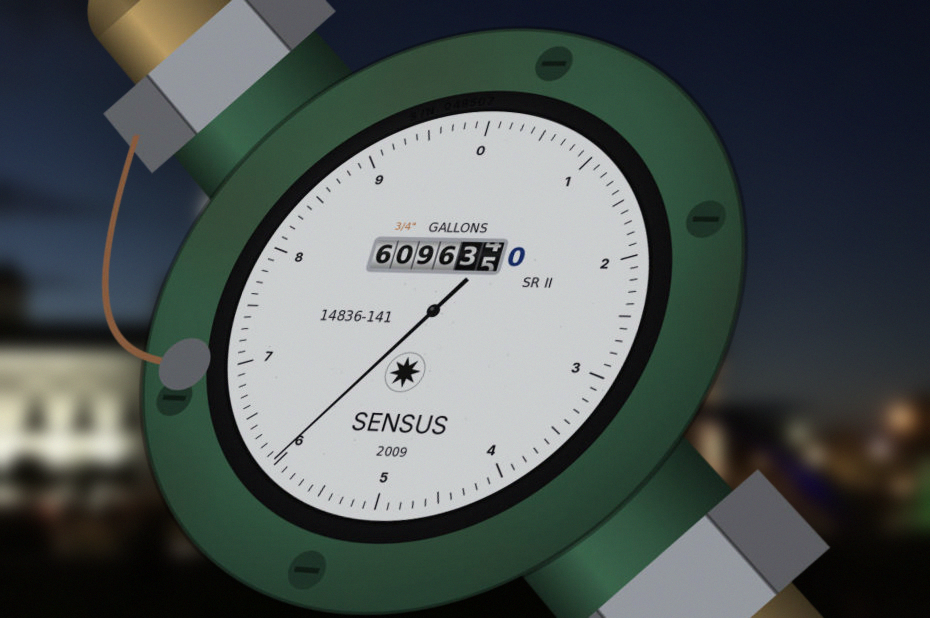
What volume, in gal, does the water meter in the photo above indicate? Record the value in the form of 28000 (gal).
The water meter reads 6096346.0 (gal)
